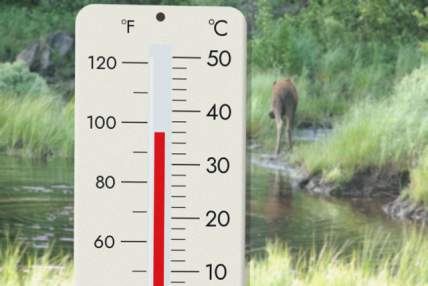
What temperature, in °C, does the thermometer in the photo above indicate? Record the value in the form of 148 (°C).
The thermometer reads 36 (°C)
